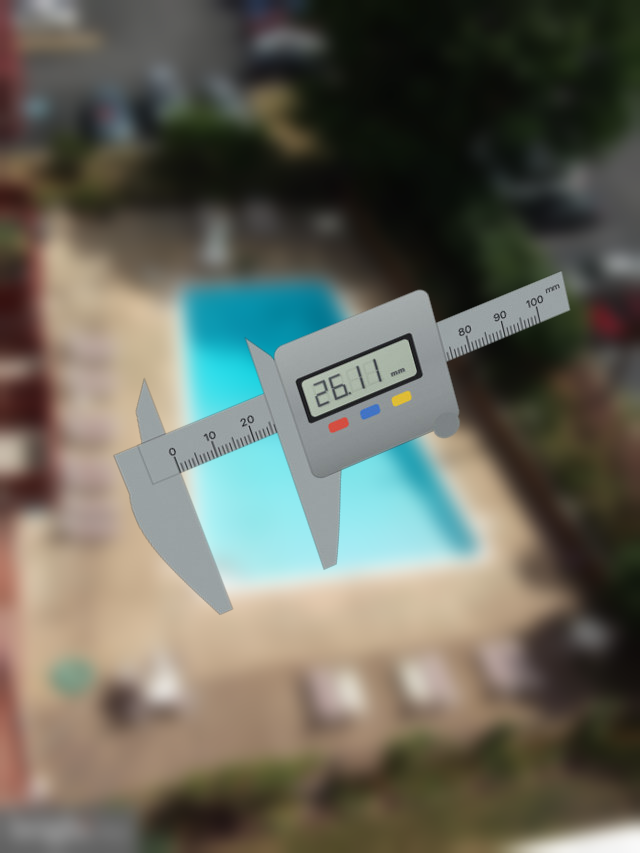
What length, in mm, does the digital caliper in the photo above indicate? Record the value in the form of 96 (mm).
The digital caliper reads 26.11 (mm)
